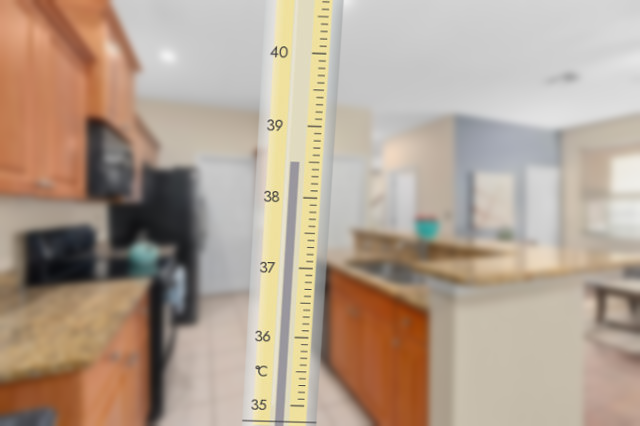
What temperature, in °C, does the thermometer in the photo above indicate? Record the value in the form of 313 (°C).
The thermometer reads 38.5 (°C)
